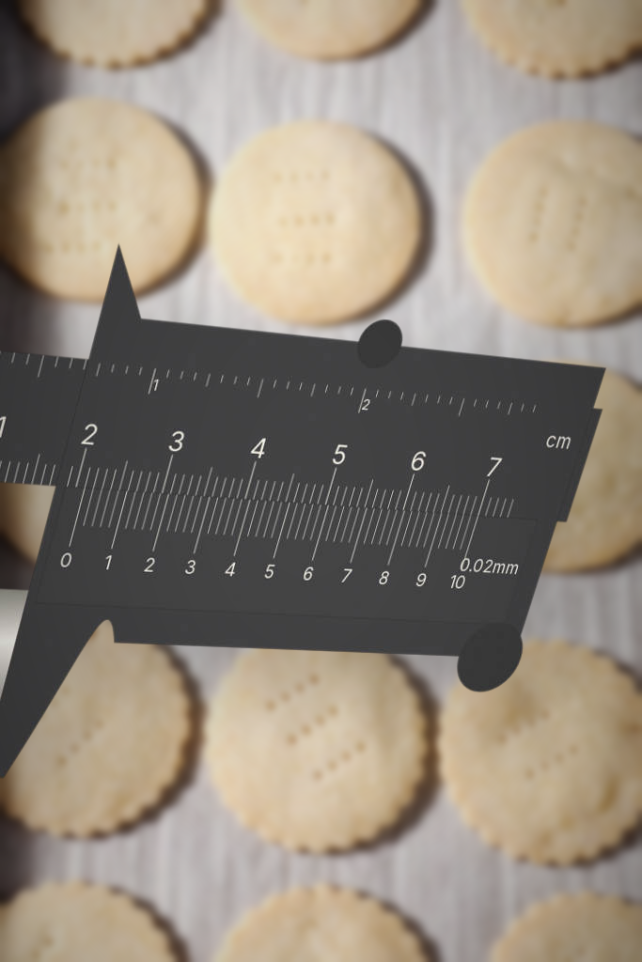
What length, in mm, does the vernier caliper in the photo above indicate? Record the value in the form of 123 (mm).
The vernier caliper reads 21.0 (mm)
